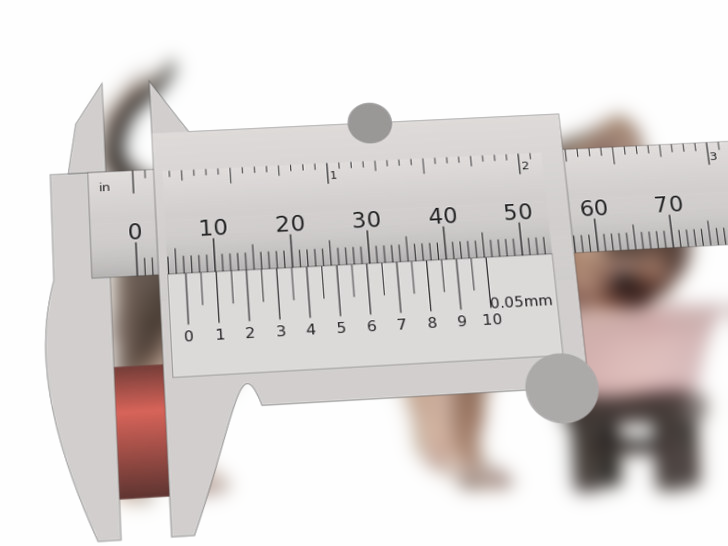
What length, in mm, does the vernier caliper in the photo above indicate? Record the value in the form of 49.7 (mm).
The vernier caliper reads 6.2 (mm)
